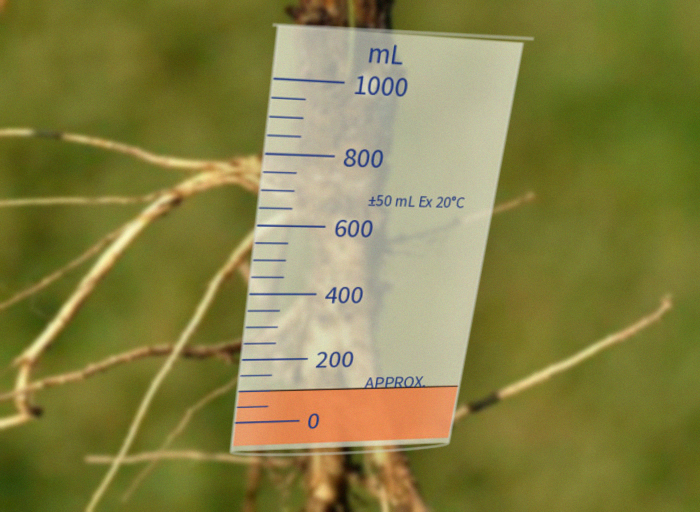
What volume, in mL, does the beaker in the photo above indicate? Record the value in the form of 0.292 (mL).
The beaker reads 100 (mL)
